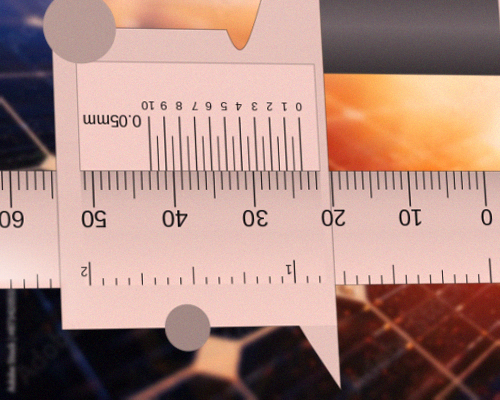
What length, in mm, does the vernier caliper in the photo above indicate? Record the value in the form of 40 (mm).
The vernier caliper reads 23.8 (mm)
